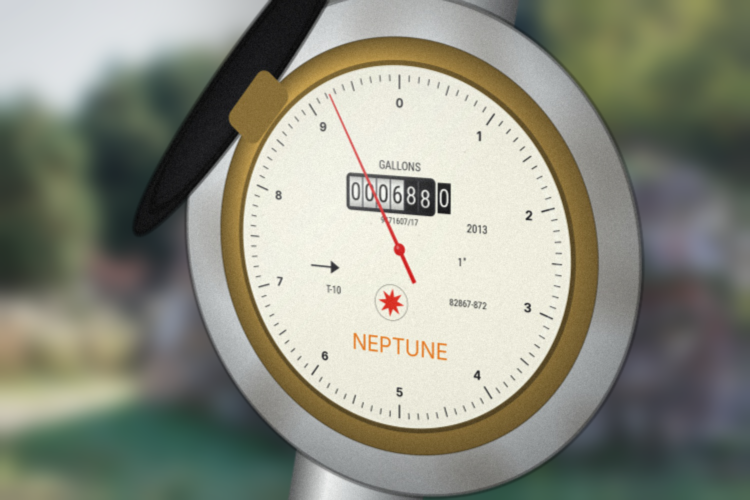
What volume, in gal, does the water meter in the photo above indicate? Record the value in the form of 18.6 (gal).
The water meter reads 6879.2 (gal)
